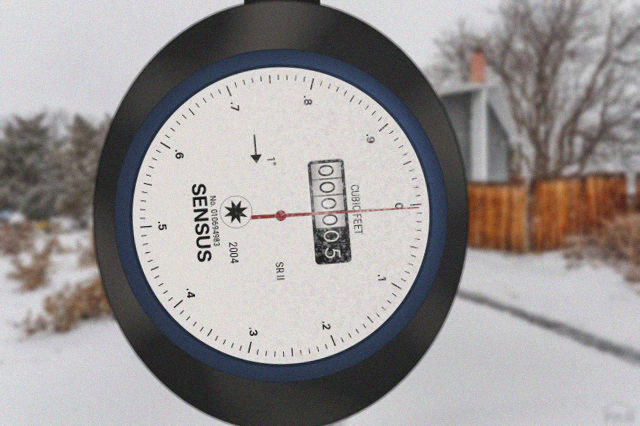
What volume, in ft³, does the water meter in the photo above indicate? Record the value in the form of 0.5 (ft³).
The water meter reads 5.00 (ft³)
